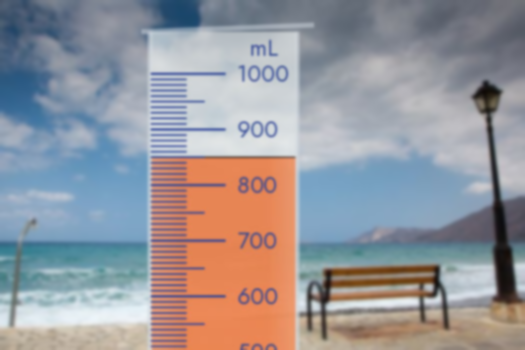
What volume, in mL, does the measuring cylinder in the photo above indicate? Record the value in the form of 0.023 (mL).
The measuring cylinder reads 850 (mL)
